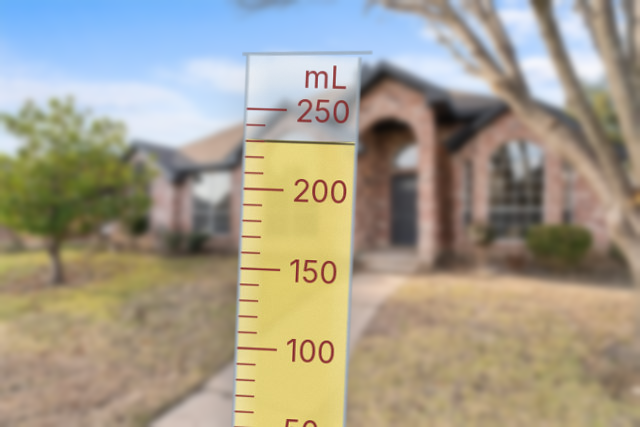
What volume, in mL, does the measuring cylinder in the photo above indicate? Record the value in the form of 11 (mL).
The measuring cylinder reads 230 (mL)
